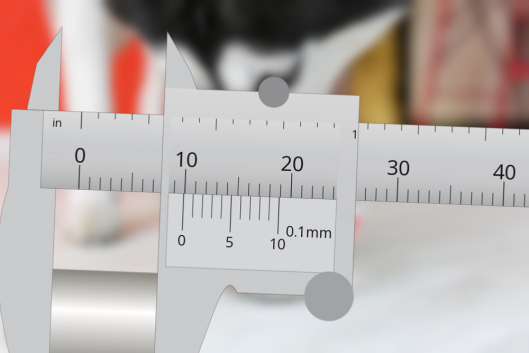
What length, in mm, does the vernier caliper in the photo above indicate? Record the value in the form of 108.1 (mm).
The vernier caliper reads 9.9 (mm)
